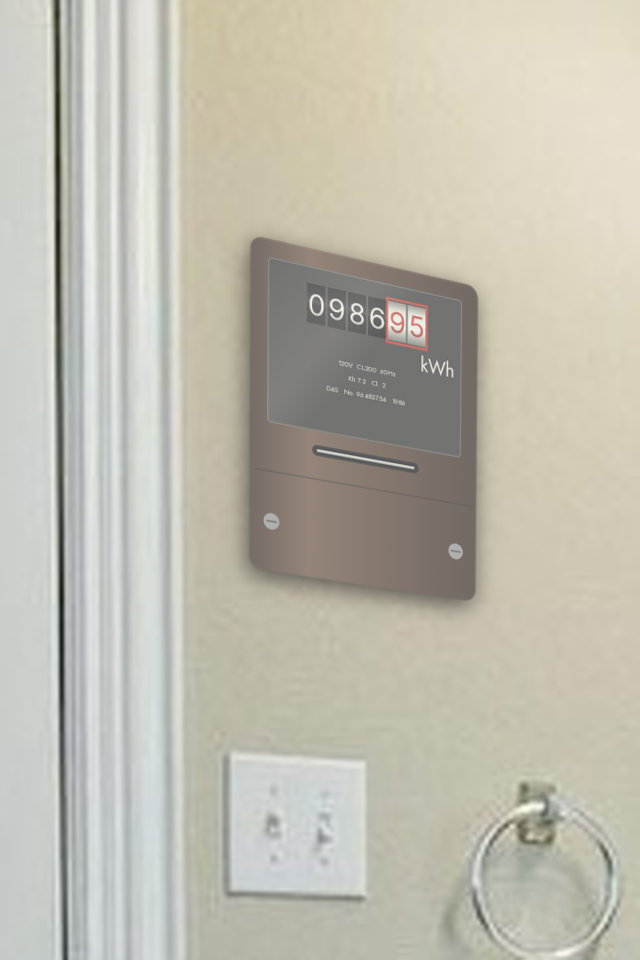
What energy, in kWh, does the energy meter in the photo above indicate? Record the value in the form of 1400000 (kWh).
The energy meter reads 986.95 (kWh)
